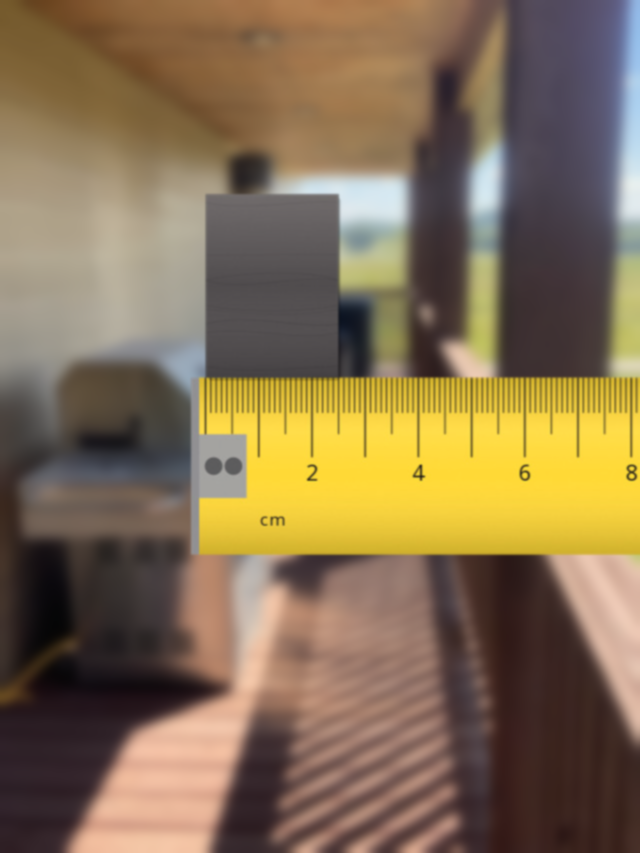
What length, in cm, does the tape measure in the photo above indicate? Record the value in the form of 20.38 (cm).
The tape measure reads 2.5 (cm)
